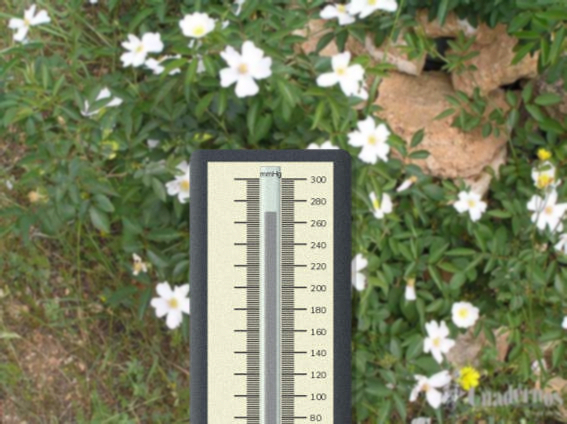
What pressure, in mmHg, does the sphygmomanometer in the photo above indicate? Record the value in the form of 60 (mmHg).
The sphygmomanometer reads 270 (mmHg)
